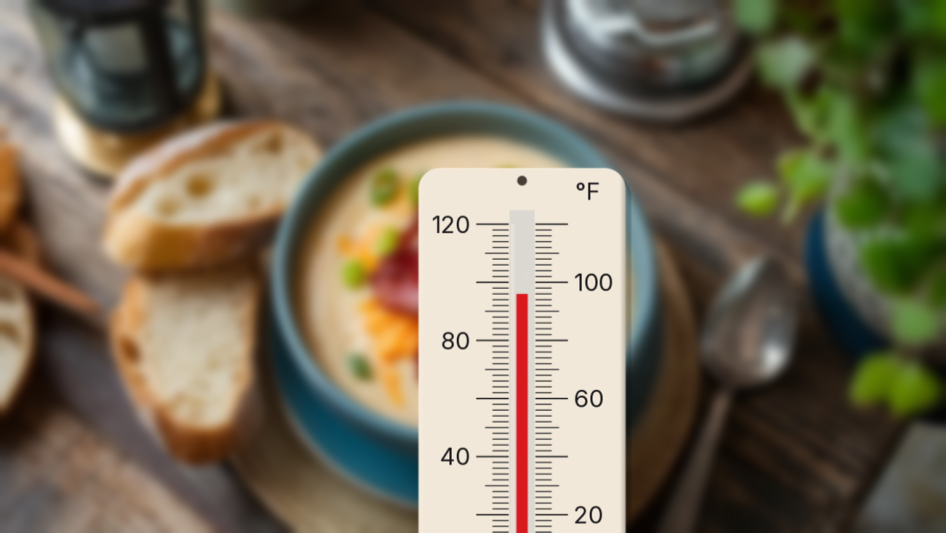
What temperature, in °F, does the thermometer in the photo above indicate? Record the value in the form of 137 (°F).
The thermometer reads 96 (°F)
